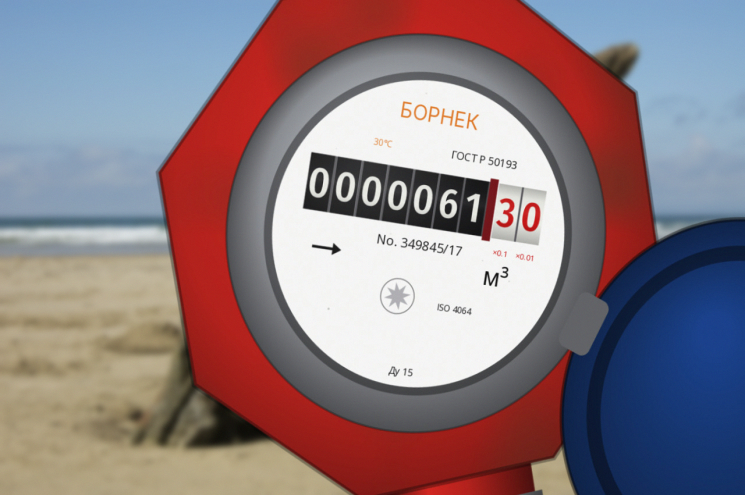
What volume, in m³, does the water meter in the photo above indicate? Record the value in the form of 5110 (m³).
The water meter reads 61.30 (m³)
